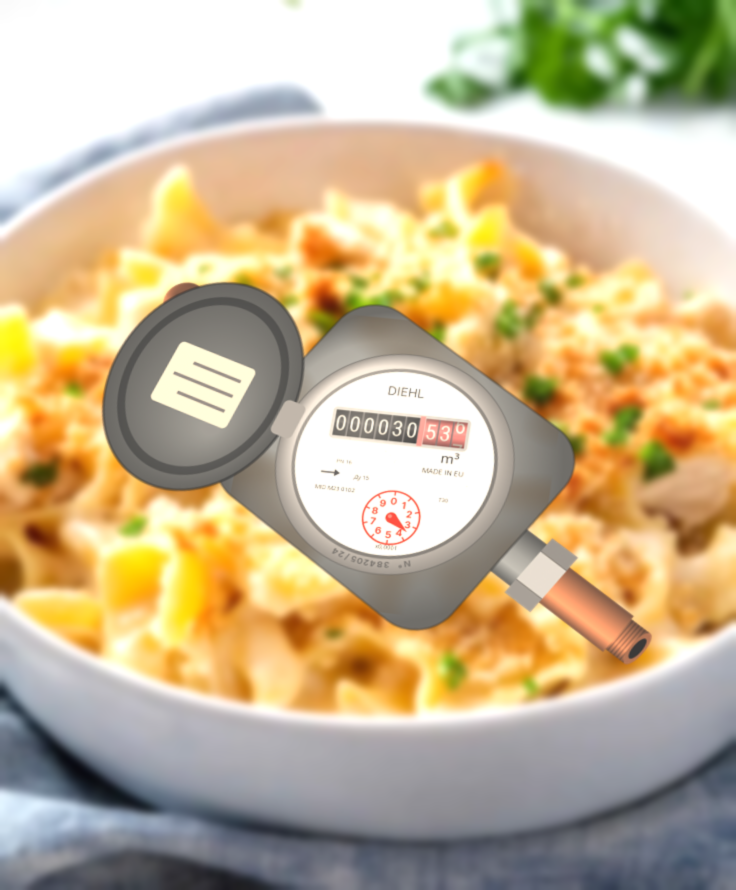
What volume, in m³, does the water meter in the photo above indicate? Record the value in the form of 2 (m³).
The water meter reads 30.5363 (m³)
